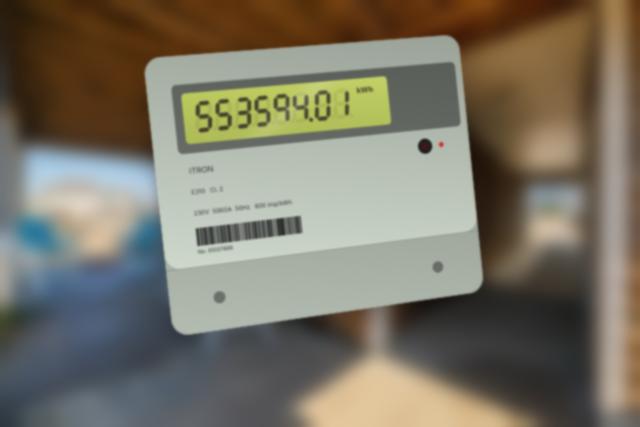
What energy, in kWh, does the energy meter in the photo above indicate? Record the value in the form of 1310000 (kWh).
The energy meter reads 553594.01 (kWh)
